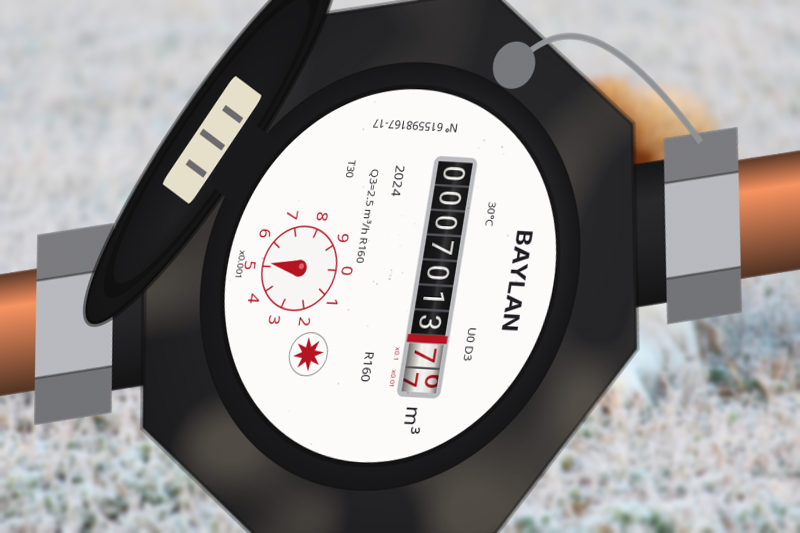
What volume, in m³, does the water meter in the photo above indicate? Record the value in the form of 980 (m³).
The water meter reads 7013.765 (m³)
